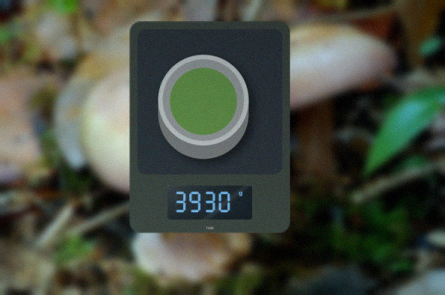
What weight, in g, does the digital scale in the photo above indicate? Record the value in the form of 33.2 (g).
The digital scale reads 3930 (g)
